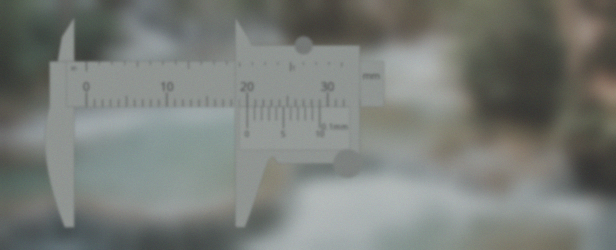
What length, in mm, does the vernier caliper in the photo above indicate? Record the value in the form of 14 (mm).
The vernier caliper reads 20.0 (mm)
